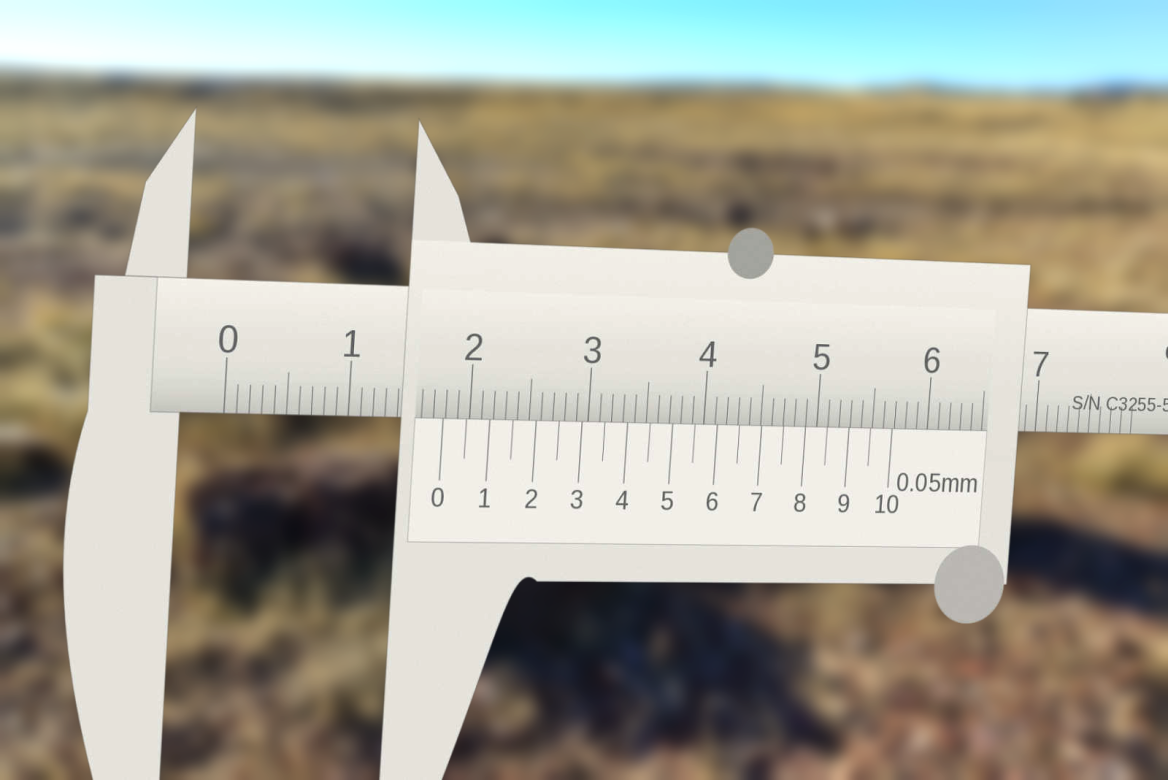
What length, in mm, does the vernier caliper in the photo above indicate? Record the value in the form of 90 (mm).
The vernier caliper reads 17.8 (mm)
